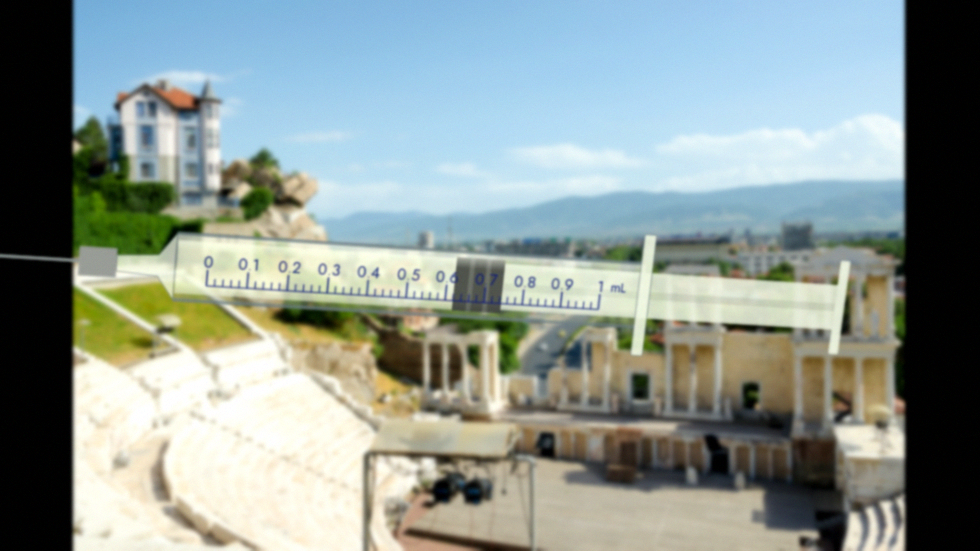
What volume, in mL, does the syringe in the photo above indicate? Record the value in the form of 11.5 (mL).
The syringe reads 0.62 (mL)
